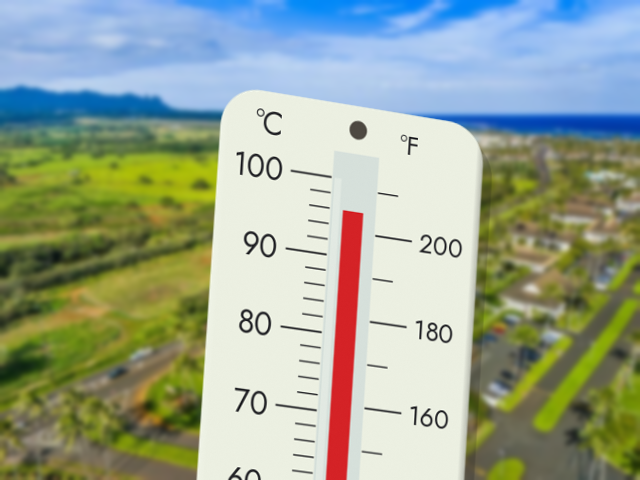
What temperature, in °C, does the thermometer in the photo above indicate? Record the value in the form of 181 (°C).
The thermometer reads 96 (°C)
